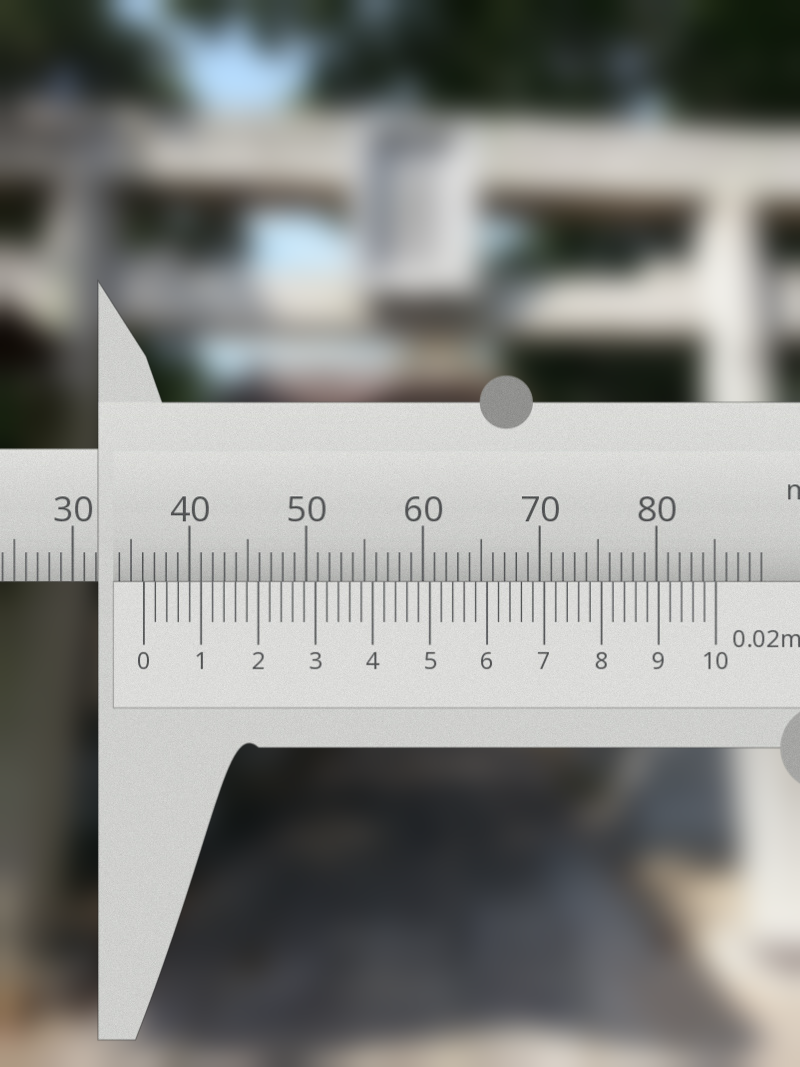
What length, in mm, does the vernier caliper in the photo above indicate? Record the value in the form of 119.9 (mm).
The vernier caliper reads 36.1 (mm)
